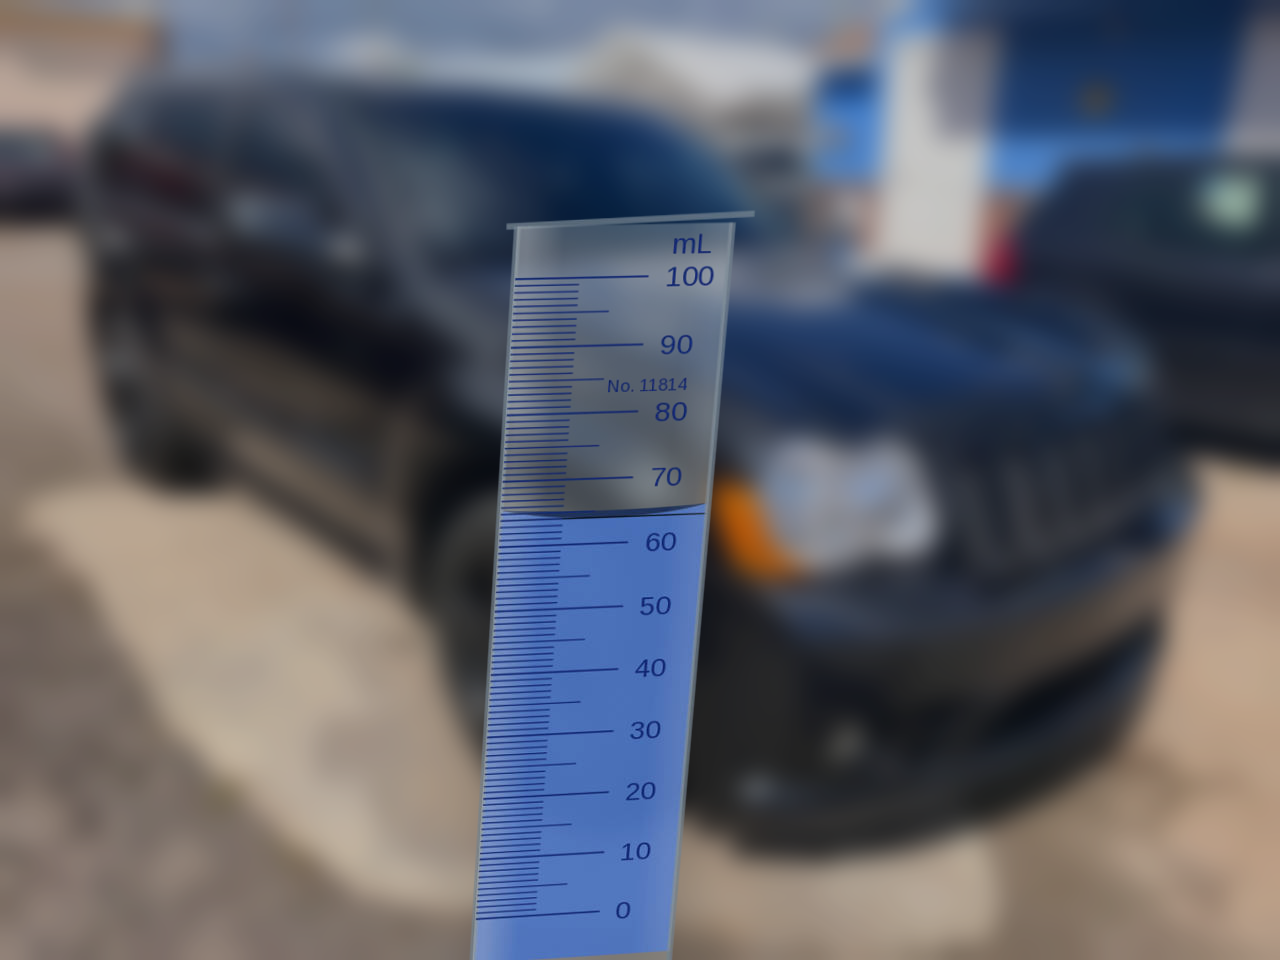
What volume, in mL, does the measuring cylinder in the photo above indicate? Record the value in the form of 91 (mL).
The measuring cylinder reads 64 (mL)
